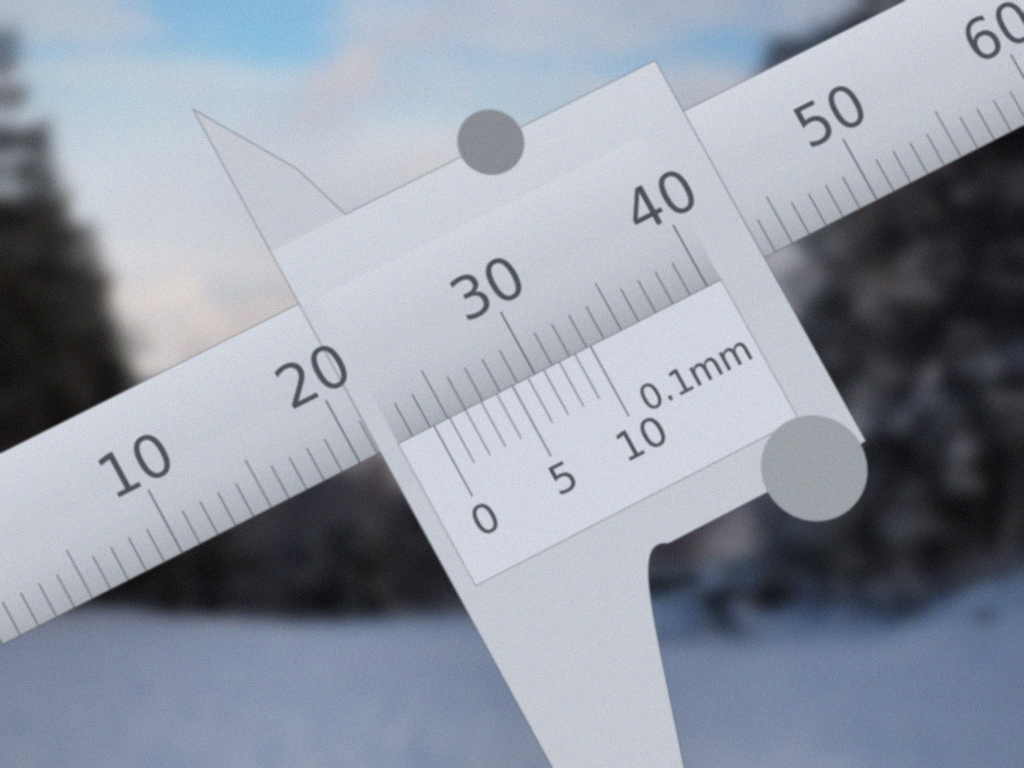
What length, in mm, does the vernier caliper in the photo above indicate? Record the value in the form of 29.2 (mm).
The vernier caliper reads 24.2 (mm)
